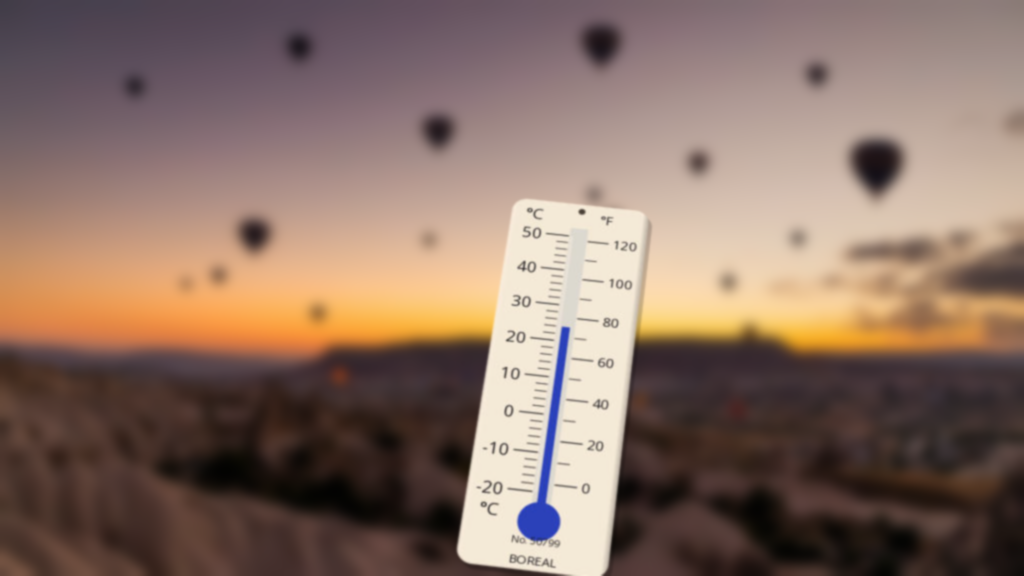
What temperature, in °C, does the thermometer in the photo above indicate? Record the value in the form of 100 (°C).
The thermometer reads 24 (°C)
